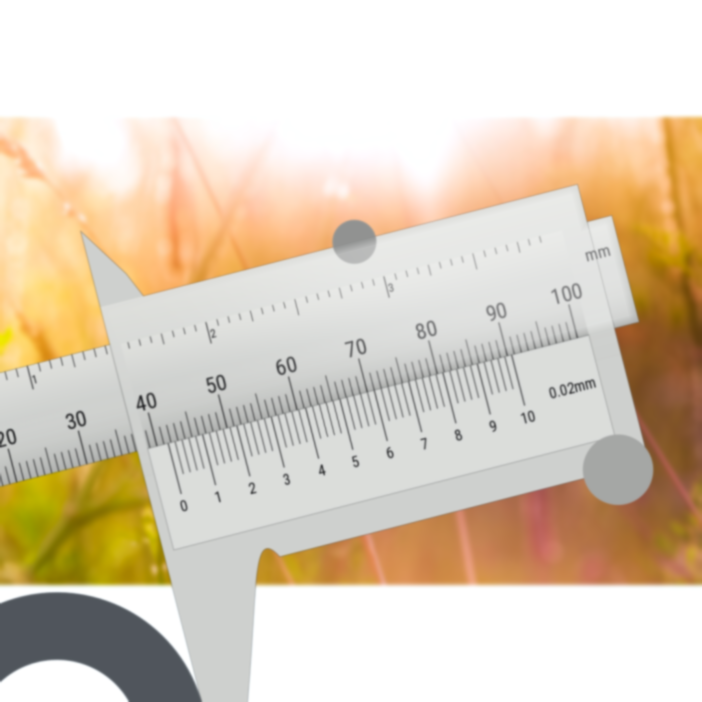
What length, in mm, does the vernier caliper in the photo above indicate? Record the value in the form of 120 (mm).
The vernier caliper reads 41.6 (mm)
